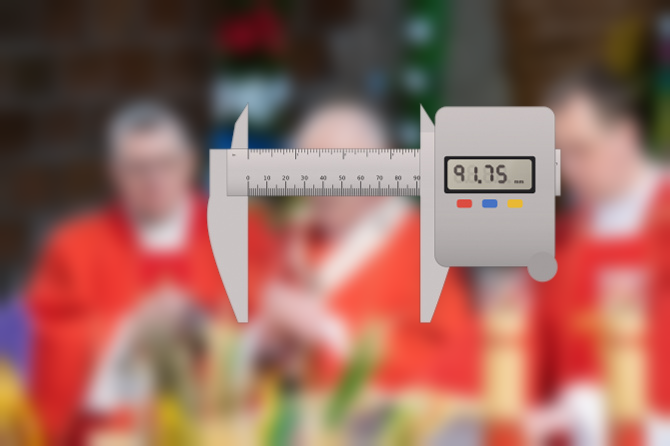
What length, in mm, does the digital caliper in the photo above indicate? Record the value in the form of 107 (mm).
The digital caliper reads 91.75 (mm)
